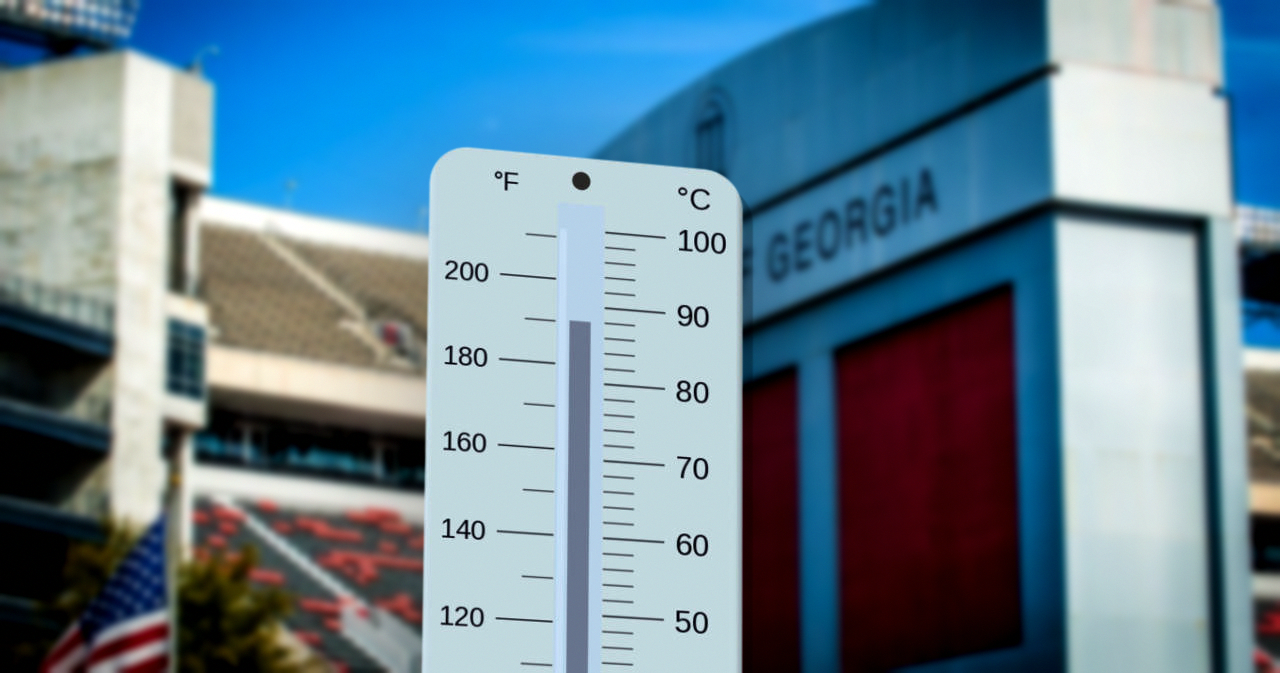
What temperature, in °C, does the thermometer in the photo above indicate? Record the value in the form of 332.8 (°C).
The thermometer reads 88 (°C)
